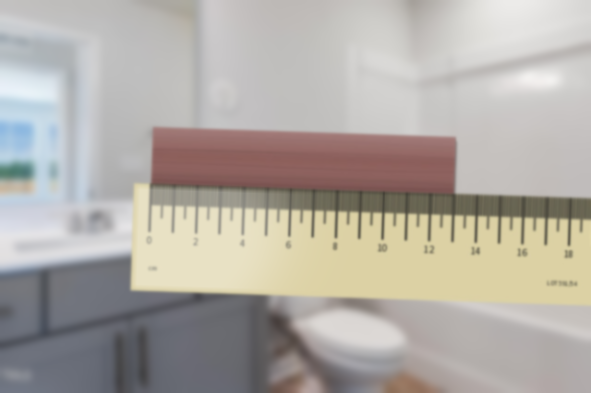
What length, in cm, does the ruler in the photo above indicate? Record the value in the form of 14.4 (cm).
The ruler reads 13 (cm)
